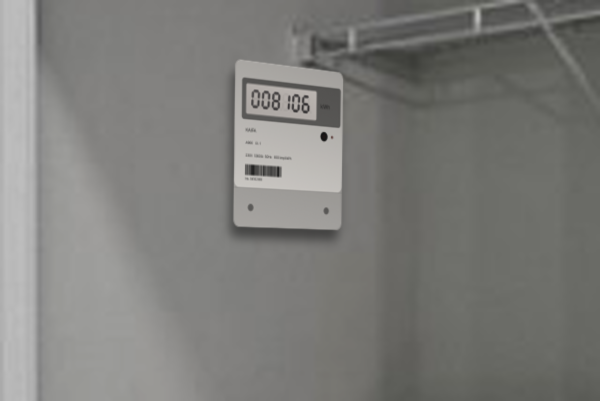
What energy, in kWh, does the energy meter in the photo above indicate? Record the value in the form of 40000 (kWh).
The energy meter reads 8106 (kWh)
